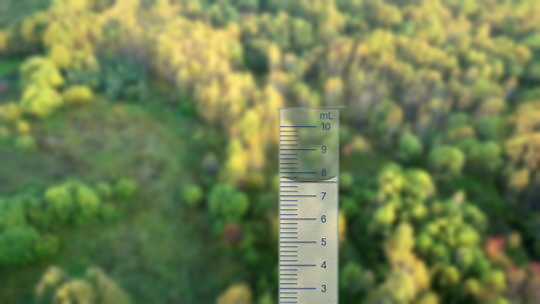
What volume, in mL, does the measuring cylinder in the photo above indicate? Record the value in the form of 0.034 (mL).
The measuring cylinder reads 7.6 (mL)
